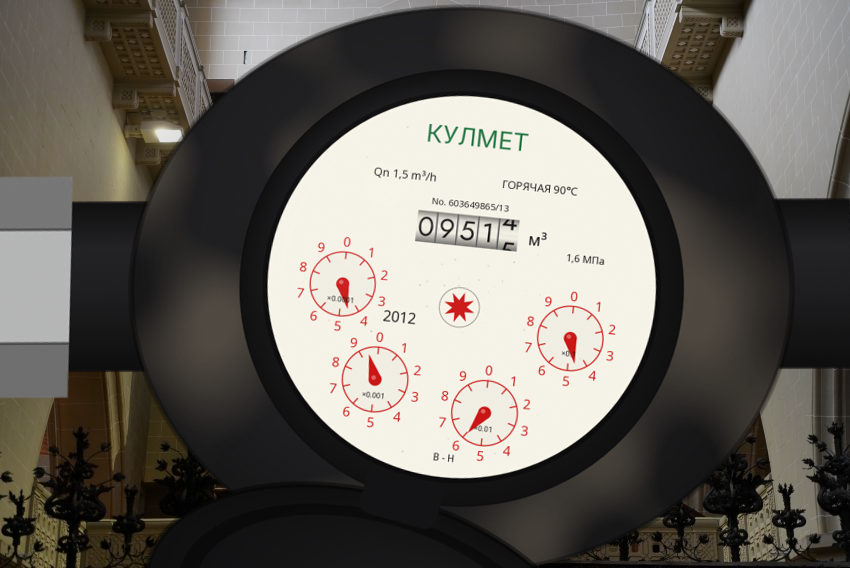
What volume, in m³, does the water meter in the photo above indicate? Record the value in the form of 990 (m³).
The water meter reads 9514.4594 (m³)
